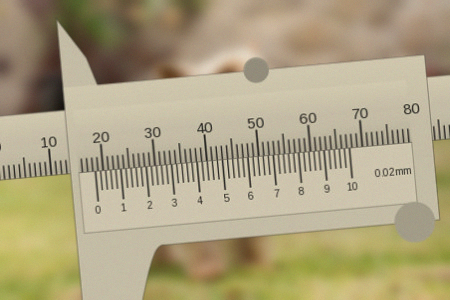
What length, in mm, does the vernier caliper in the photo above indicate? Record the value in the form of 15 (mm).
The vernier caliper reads 18.5 (mm)
